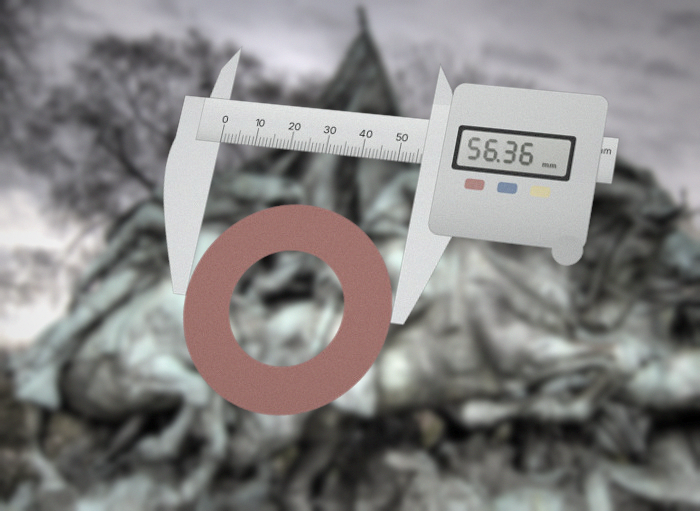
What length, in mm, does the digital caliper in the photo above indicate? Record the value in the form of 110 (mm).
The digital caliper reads 56.36 (mm)
